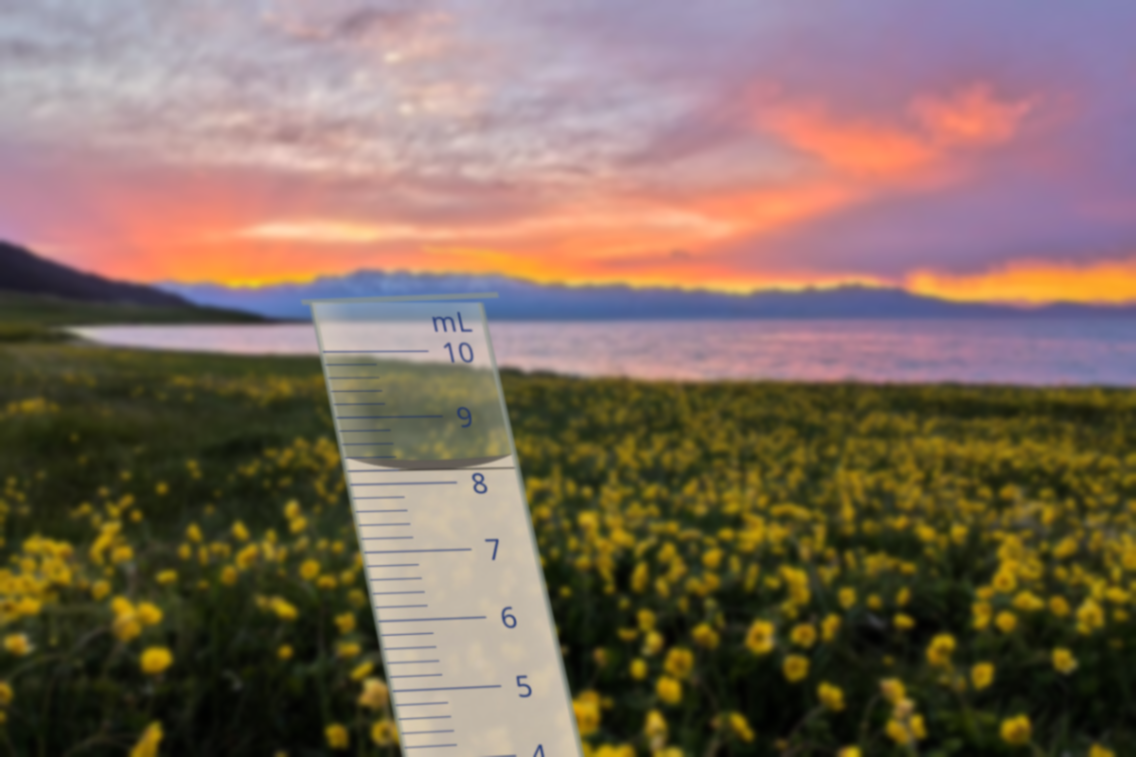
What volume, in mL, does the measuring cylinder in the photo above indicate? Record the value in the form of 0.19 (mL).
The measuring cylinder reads 8.2 (mL)
